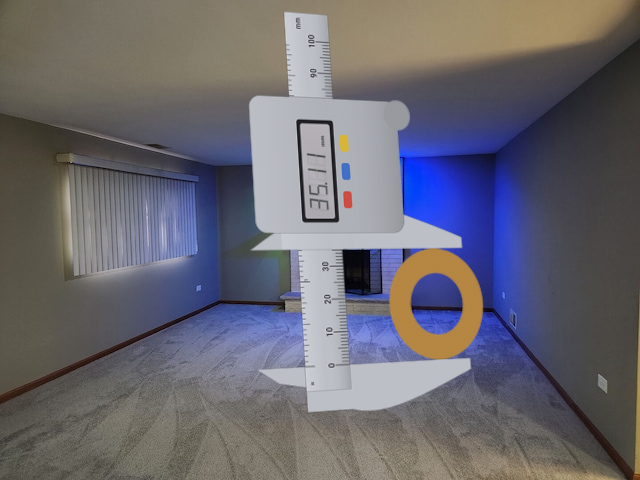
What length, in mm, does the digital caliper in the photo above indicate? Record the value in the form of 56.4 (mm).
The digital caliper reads 35.11 (mm)
